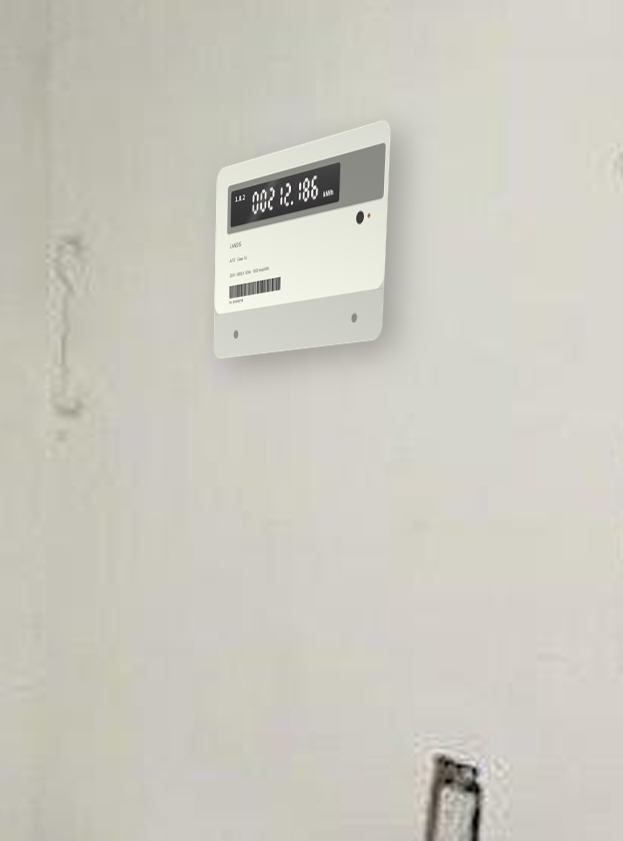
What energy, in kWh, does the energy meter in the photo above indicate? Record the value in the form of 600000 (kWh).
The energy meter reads 212.186 (kWh)
